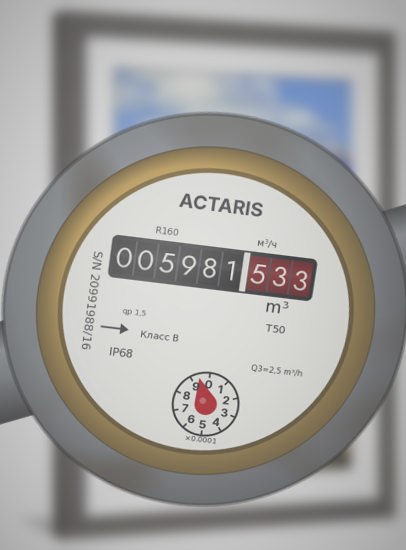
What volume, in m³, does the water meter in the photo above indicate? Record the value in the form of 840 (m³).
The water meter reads 5981.5329 (m³)
